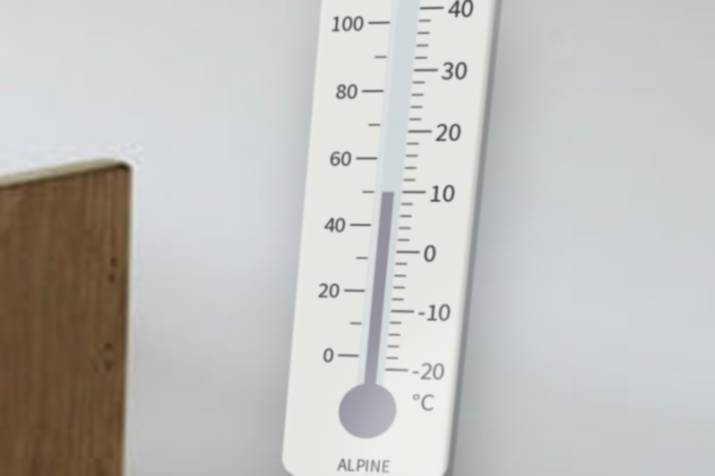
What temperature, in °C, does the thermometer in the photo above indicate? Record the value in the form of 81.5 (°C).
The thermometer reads 10 (°C)
